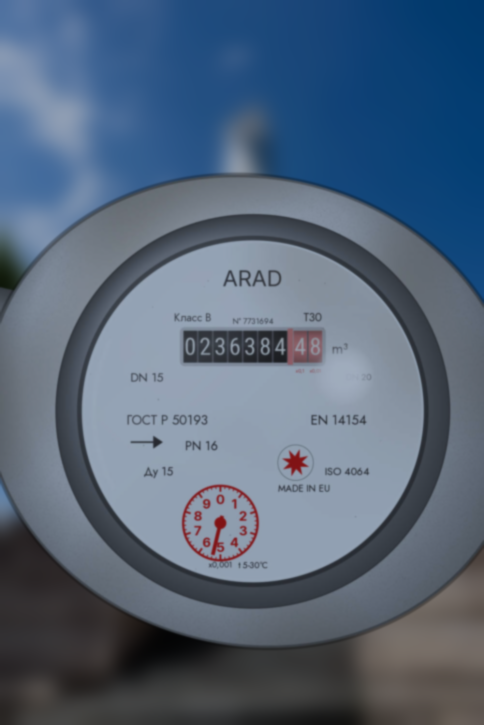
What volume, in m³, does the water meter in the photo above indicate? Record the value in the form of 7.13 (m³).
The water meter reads 236384.485 (m³)
